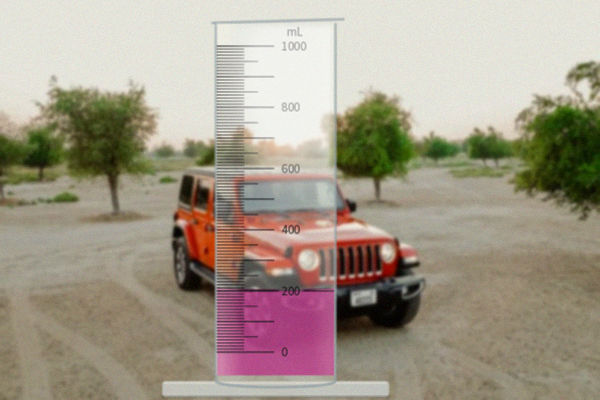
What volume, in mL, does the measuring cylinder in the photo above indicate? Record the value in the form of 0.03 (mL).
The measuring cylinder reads 200 (mL)
